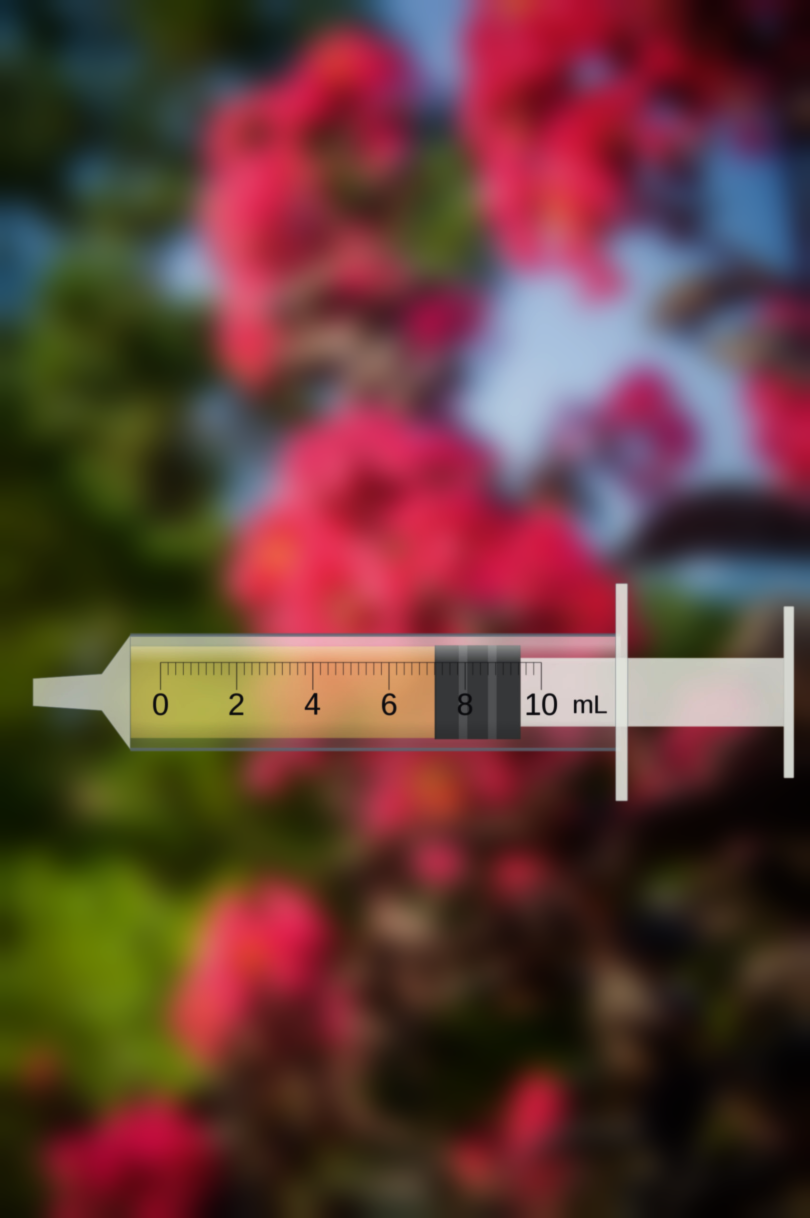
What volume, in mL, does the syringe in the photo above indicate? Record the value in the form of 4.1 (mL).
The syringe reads 7.2 (mL)
